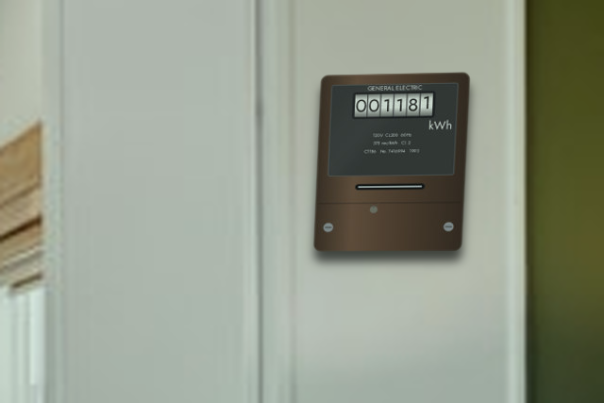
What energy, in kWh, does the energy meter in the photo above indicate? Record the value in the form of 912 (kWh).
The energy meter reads 1181 (kWh)
